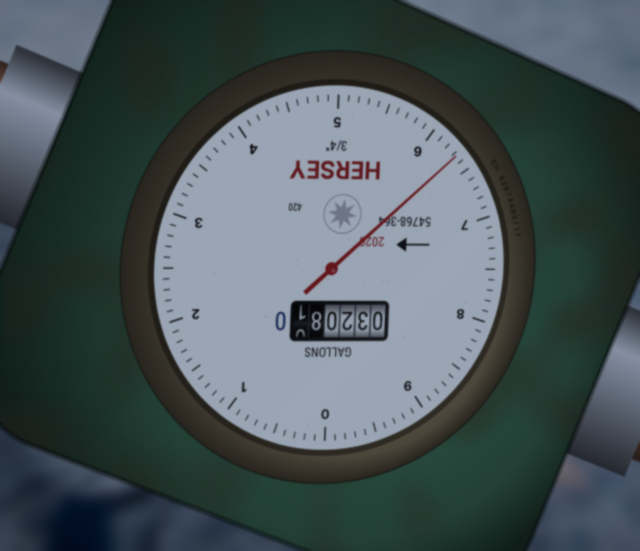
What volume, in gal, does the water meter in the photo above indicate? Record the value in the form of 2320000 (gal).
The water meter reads 320806.3 (gal)
